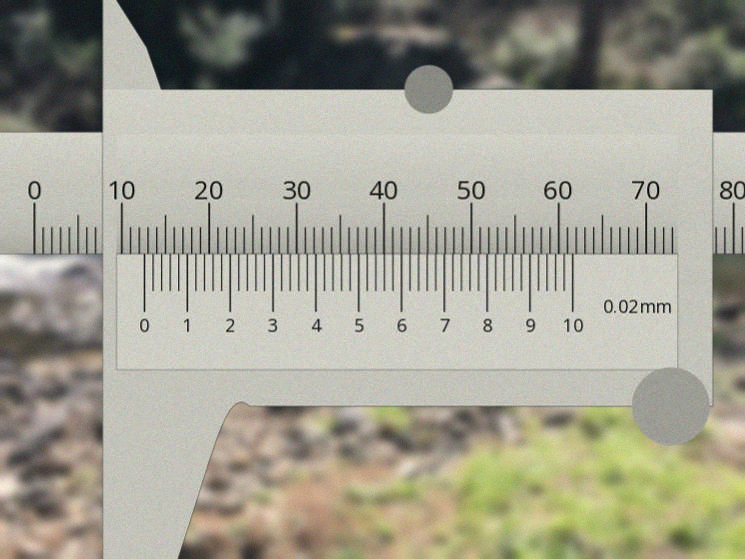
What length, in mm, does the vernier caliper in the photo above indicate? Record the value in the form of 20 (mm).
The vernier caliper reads 12.6 (mm)
